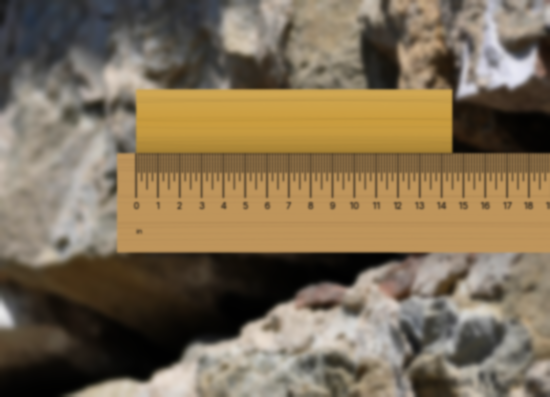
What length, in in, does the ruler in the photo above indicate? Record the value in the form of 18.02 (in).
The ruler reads 14.5 (in)
